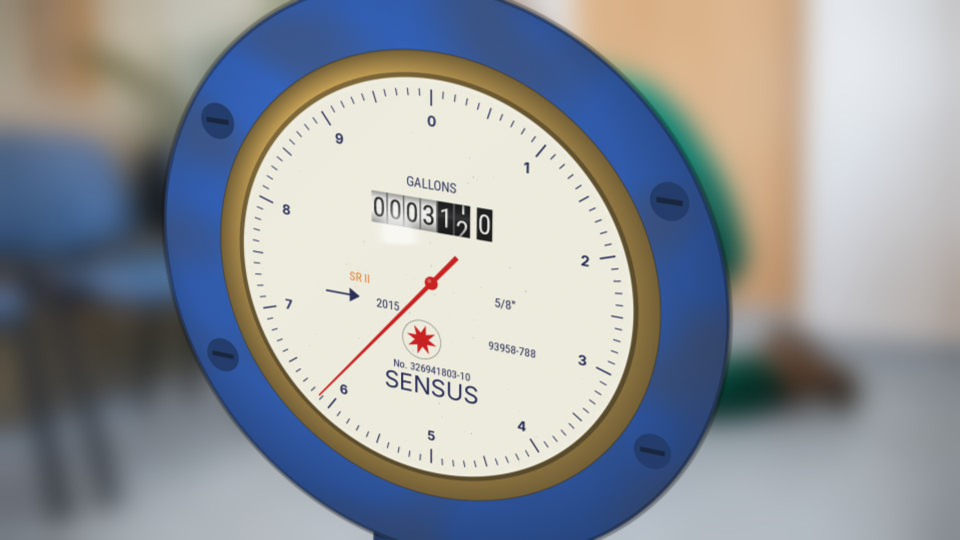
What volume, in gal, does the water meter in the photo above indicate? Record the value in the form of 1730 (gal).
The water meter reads 3116.1 (gal)
